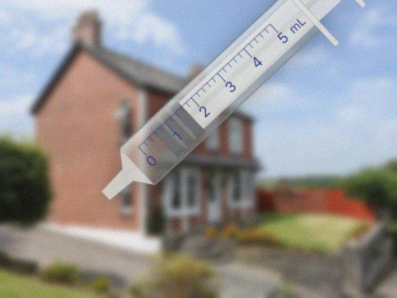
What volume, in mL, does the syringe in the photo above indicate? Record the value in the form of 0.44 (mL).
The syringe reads 0.6 (mL)
